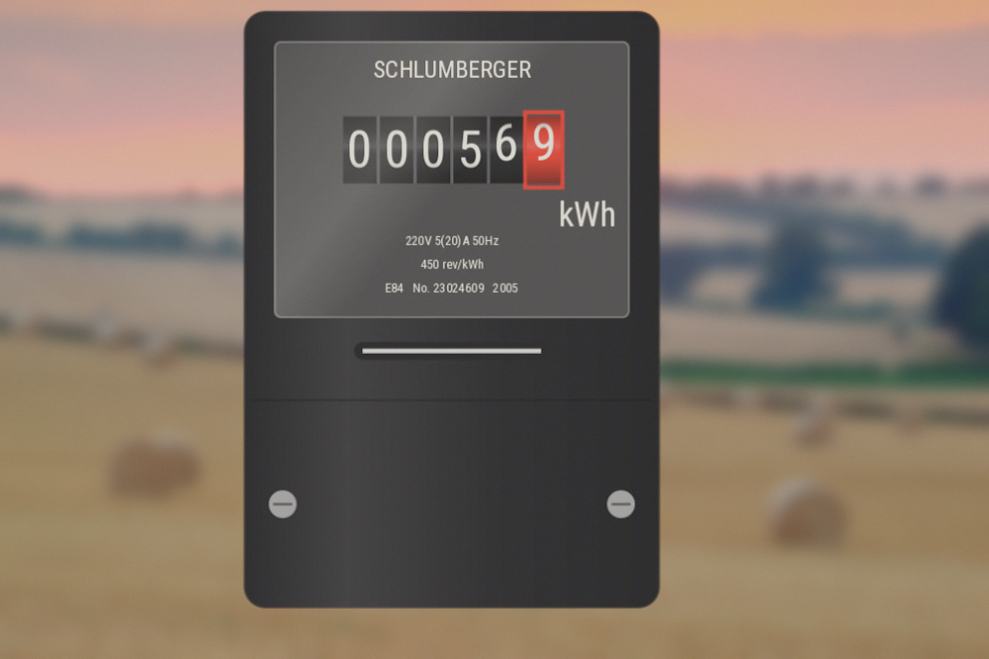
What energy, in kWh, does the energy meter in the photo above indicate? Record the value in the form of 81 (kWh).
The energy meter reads 56.9 (kWh)
